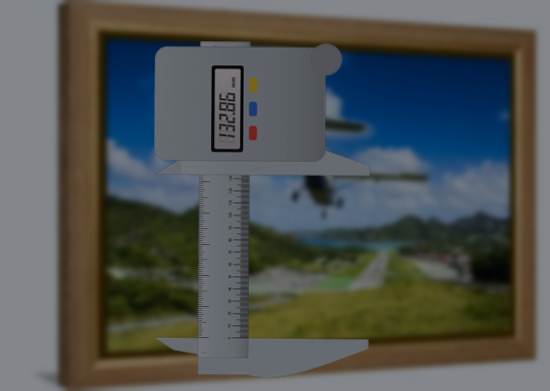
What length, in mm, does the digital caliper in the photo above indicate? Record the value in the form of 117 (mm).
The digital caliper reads 132.86 (mm)
